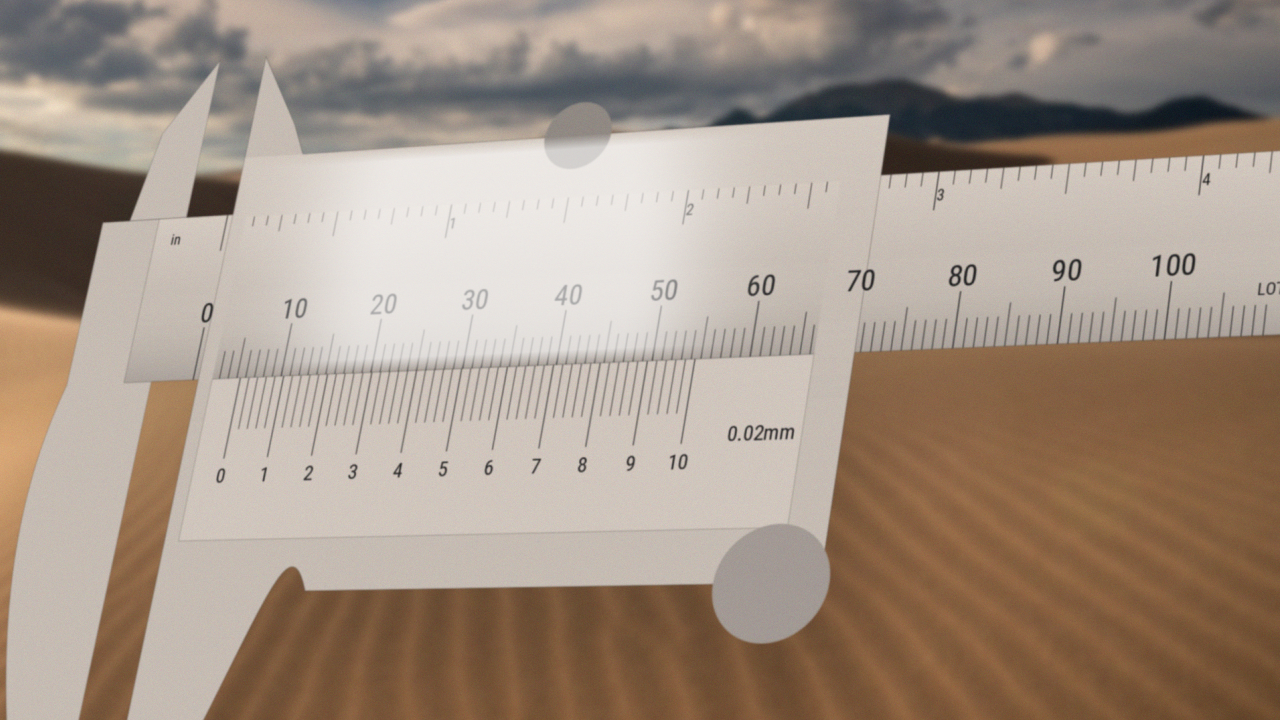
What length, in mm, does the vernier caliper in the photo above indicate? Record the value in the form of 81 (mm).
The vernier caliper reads 5.4 (mm)
